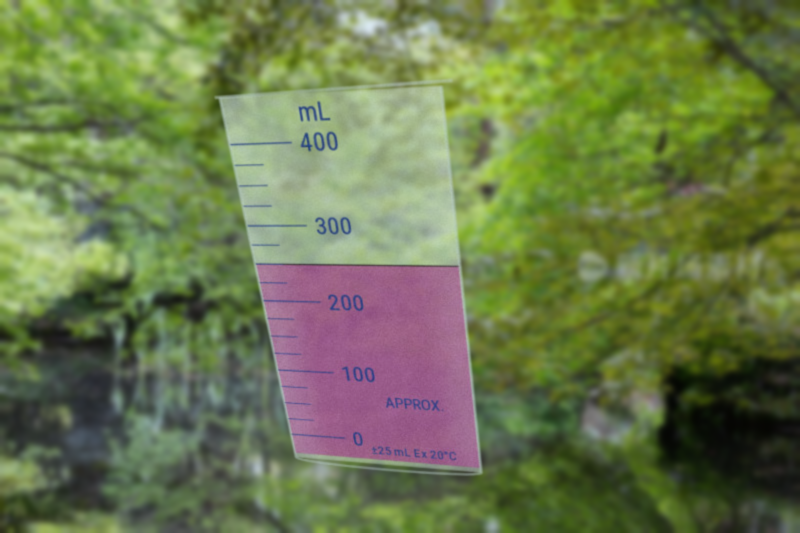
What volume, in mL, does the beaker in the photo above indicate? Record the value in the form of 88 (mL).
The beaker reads 250 (mL)
